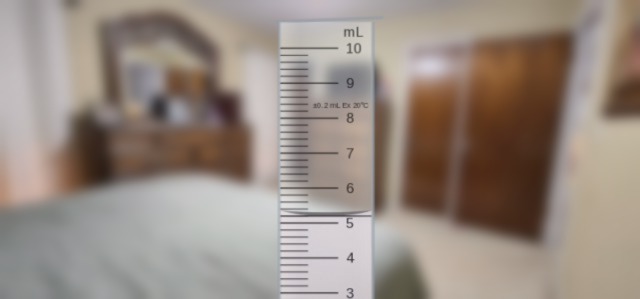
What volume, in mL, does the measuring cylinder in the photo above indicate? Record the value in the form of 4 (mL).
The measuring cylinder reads 5.2 (mL)
